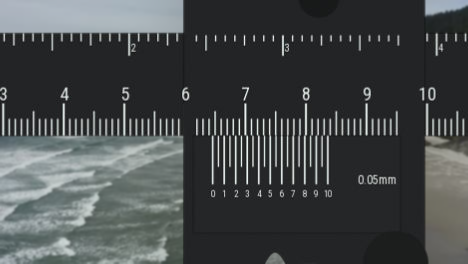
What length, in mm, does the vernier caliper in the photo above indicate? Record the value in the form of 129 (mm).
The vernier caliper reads 64.6 (mm)
